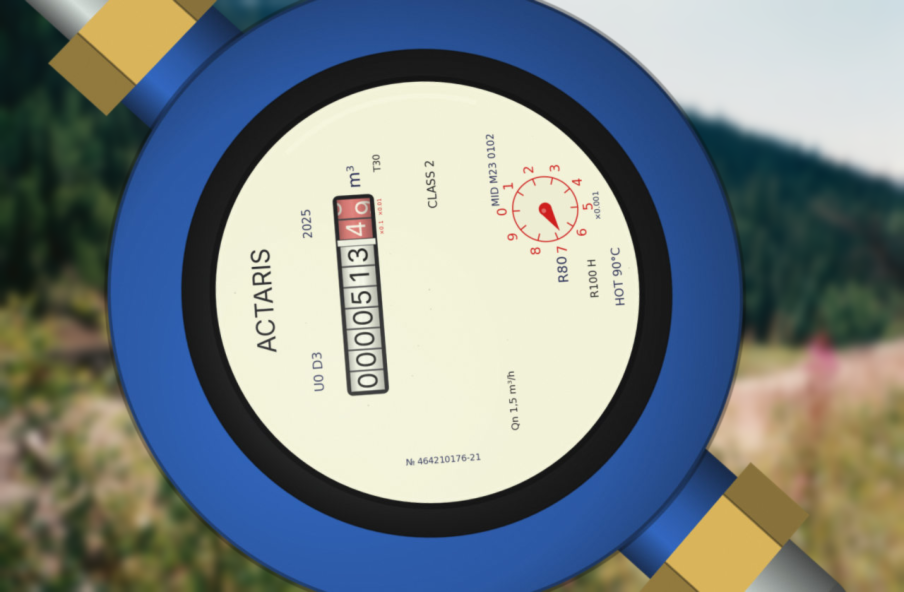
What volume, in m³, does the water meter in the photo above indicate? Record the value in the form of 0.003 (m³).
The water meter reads 513.486 (m³)
